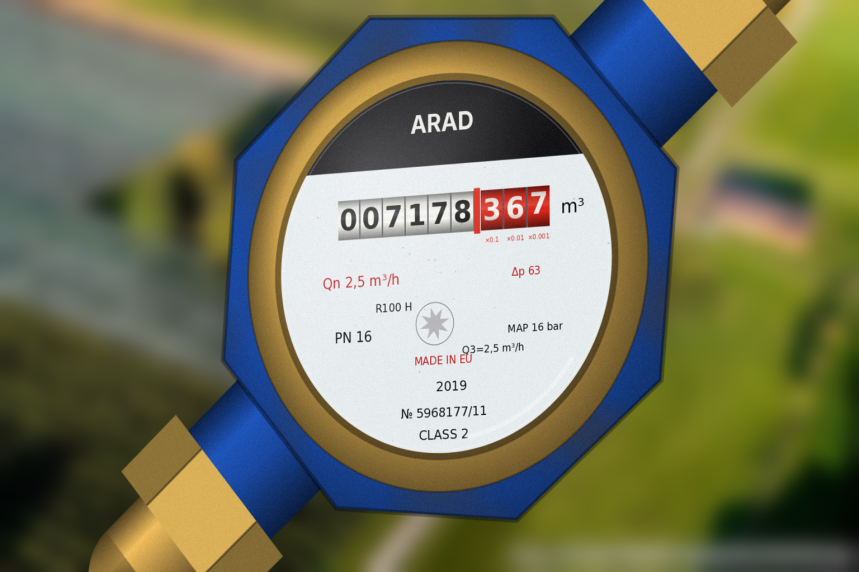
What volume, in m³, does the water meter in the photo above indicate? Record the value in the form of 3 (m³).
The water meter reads 7178.367 (m³)
